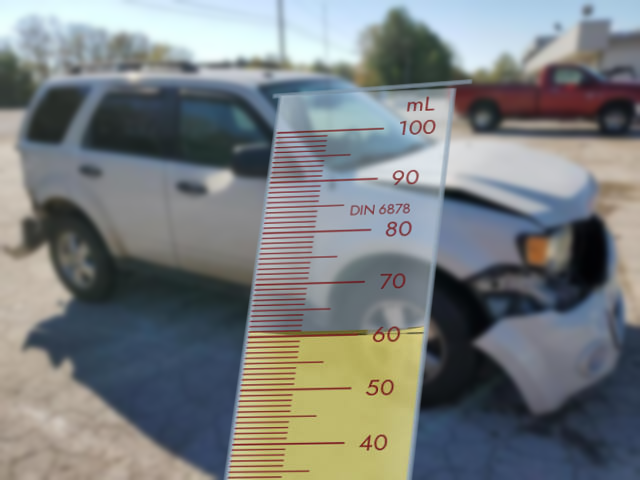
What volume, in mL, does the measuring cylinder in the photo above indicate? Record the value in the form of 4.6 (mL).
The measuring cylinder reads 60 (mL)
